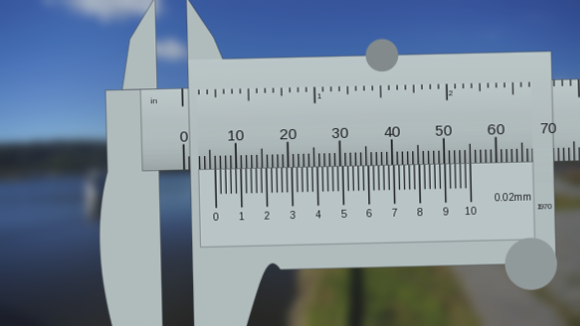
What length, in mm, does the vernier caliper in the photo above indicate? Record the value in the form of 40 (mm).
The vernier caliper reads 6.0 (mm)
